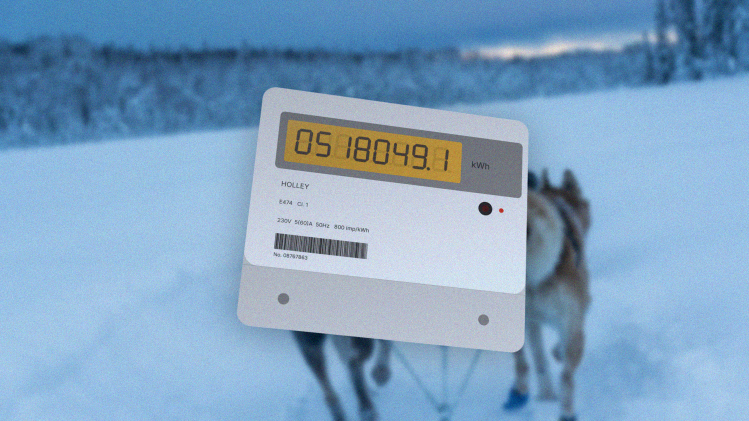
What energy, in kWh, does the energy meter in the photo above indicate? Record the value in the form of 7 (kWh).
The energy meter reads 518049.1 (kWh)
